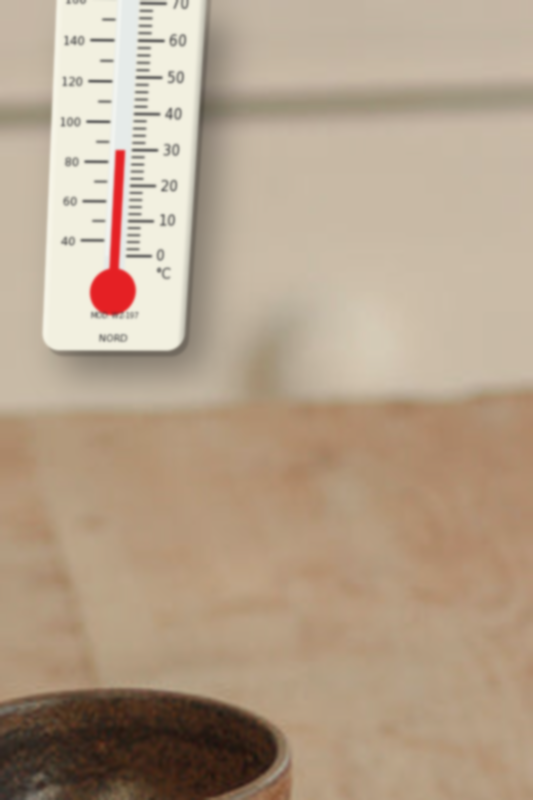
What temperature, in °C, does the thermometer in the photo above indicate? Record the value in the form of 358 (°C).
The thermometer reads 30 (°C)
